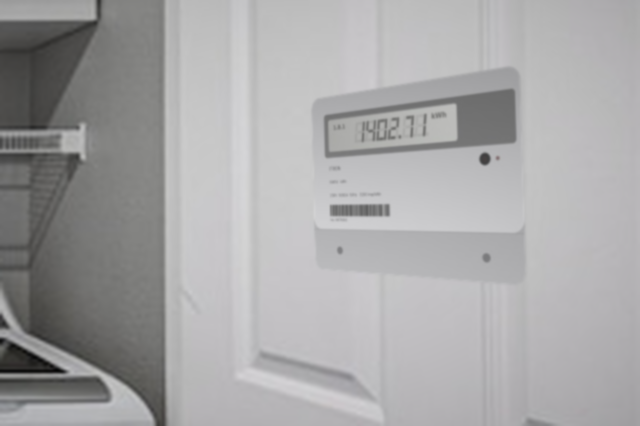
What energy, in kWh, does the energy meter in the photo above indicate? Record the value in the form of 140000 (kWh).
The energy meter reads 1402.71 (kWh)
